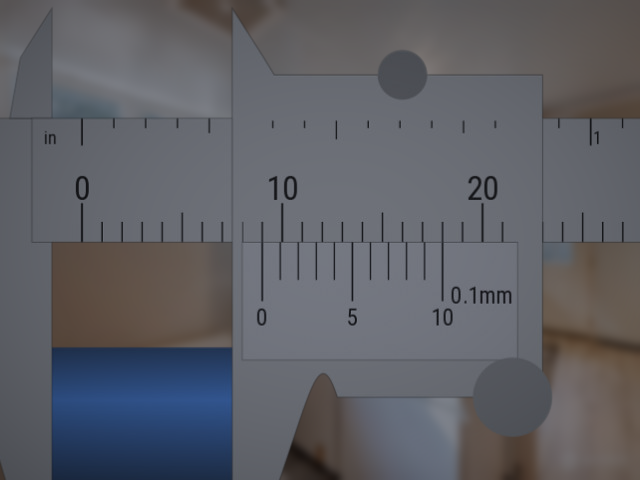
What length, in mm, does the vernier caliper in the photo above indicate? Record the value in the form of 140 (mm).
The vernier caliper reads 9.0 (mm)
